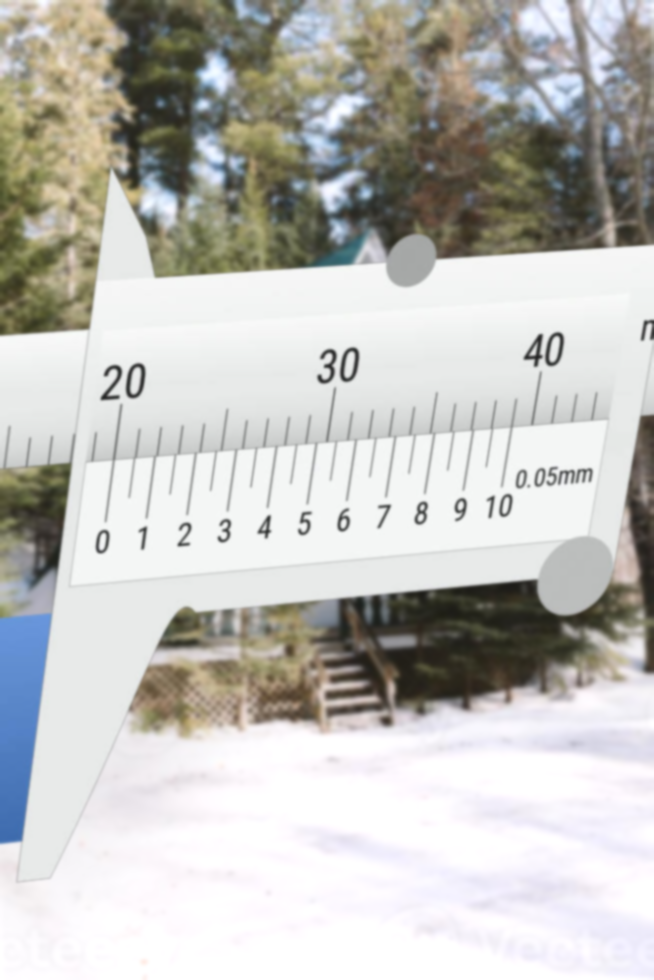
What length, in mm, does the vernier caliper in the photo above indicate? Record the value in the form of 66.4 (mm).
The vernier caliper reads 20.0 (mm)
